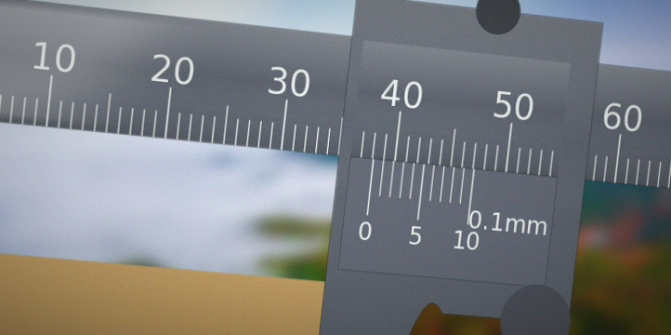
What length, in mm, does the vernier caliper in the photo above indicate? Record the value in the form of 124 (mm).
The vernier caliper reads 38.1 (mm)
